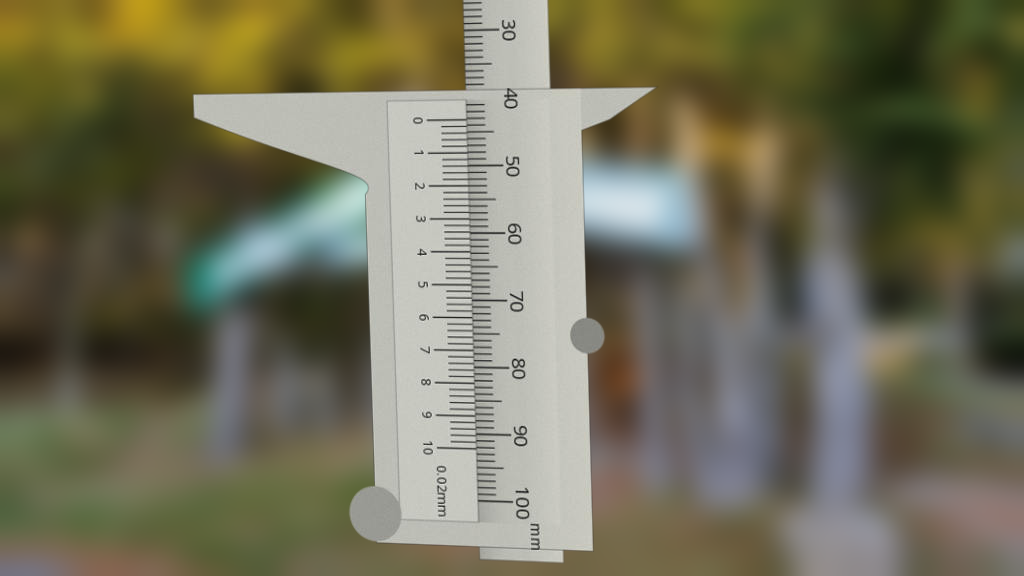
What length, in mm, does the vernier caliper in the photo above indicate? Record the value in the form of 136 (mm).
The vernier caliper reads 43.2 (mm)
